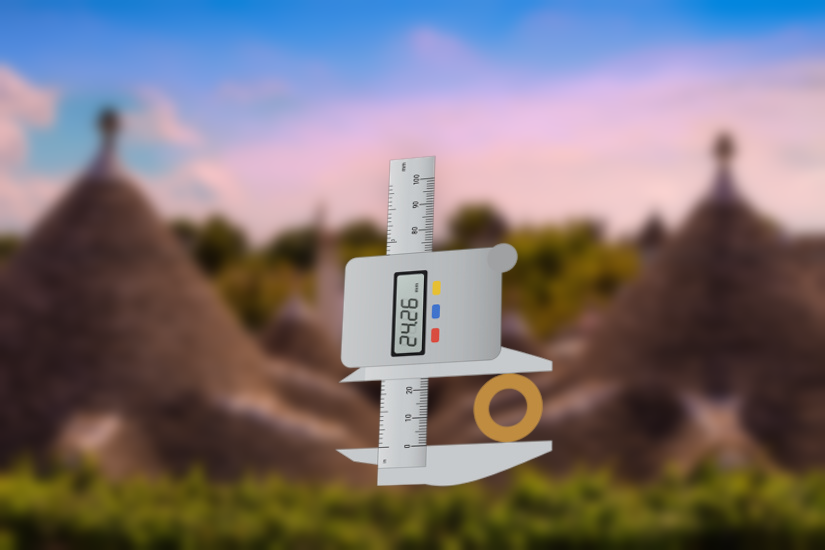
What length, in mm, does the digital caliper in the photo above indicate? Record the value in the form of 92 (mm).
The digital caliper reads 24.26 (mm)
